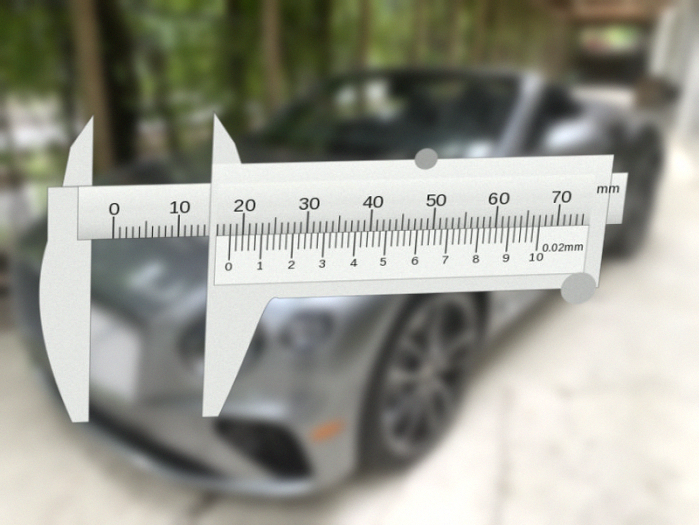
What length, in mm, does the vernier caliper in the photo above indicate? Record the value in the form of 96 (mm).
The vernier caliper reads 18.0 (mm)
